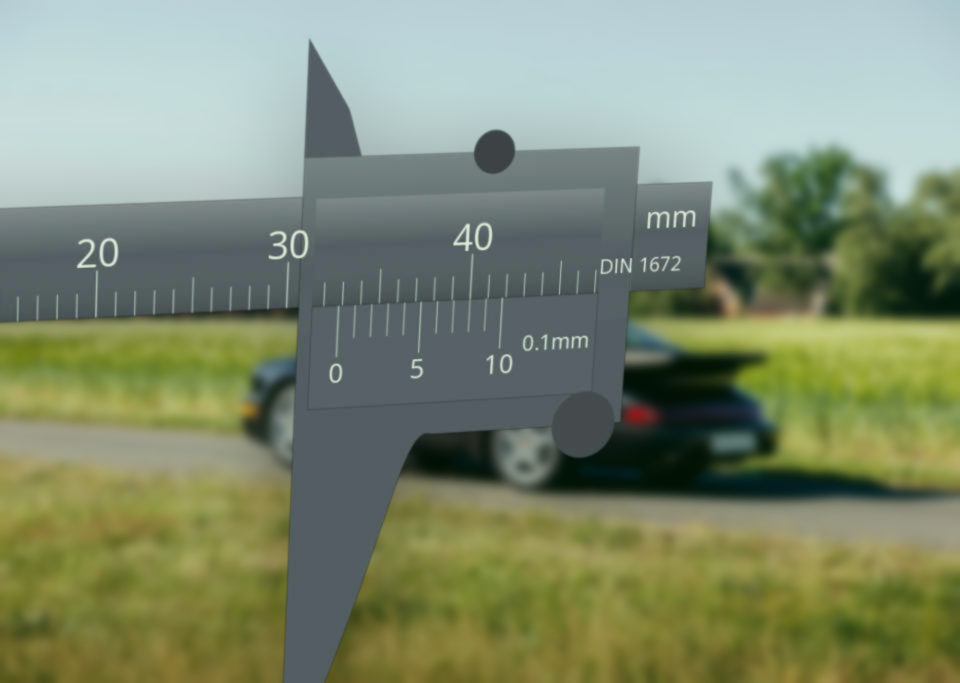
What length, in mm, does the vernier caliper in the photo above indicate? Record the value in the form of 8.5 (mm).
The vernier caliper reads 32.8 (mm)
